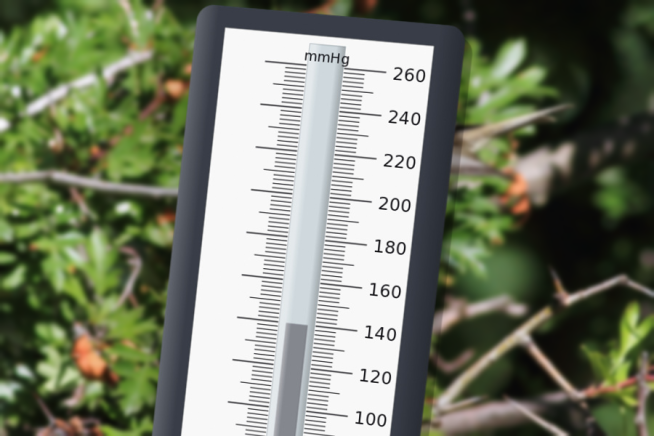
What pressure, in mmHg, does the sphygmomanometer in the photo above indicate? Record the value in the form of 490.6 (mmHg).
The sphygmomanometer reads 140 (mmHg)
